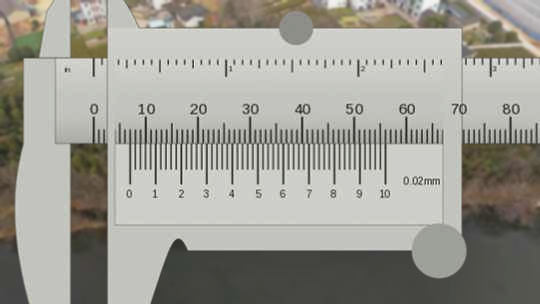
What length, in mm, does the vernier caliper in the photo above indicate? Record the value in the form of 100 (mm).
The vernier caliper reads 7.0 (mm)
